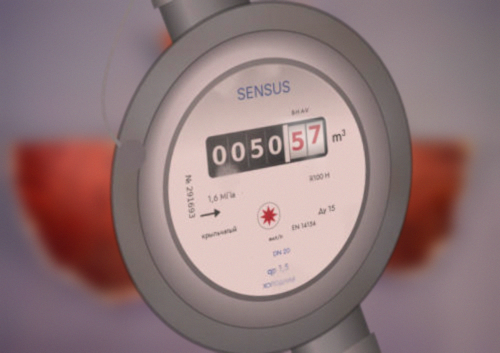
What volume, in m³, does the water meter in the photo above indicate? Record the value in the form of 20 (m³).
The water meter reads 50.57 (m³)
